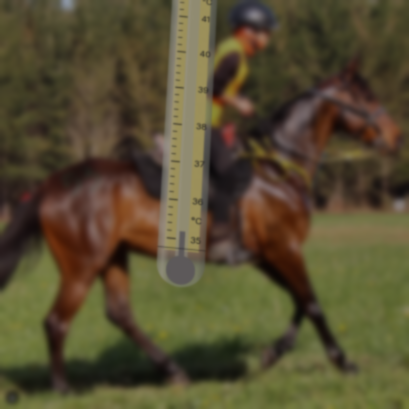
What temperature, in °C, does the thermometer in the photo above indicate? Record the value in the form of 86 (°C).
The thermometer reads 35.2 (°C)
